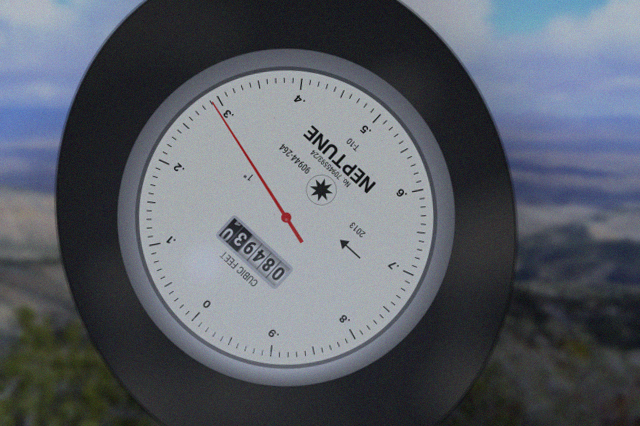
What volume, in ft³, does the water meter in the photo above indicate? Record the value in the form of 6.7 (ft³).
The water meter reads 84930.29 (ft³)
